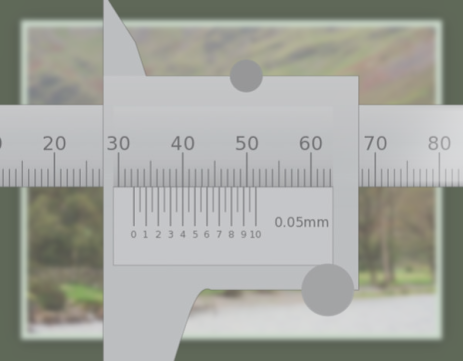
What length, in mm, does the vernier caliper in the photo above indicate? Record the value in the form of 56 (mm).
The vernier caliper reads 32.4 (mm)
